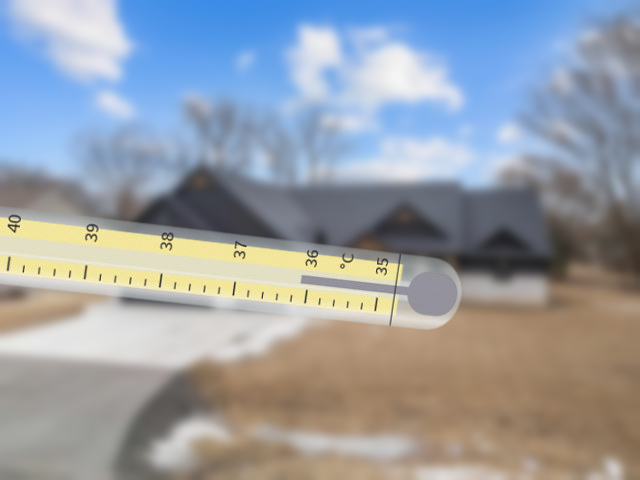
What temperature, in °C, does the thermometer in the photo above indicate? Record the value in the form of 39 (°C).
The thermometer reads 36.1 (°C)
